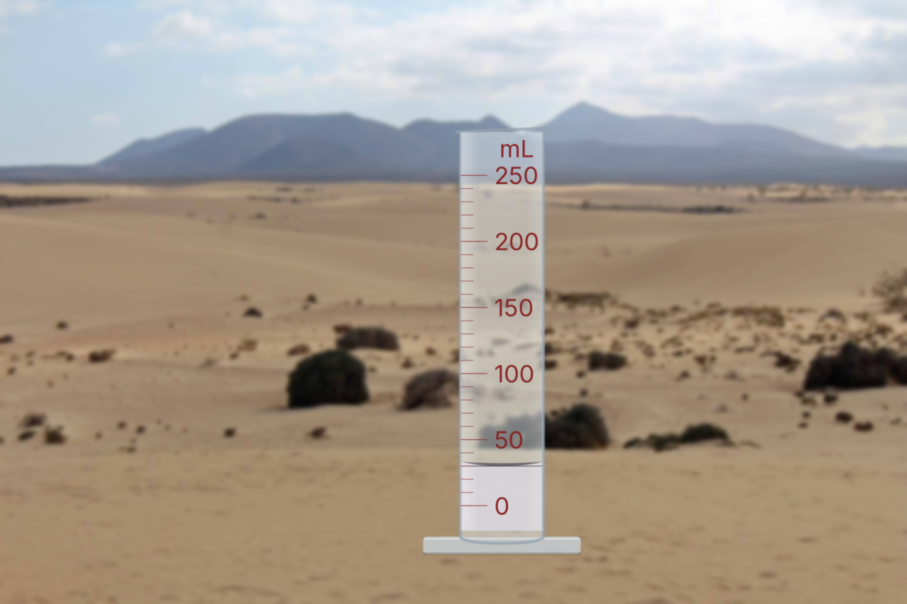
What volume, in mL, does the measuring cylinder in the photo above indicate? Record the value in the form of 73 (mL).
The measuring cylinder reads 30 (mL)
